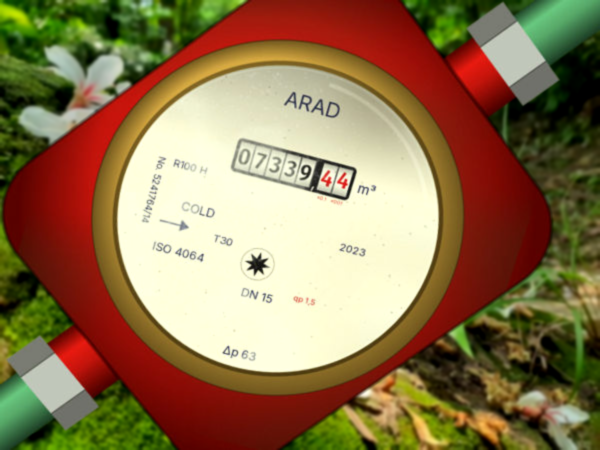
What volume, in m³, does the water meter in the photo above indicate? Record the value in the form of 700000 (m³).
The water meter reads 7339.44 (m³)
